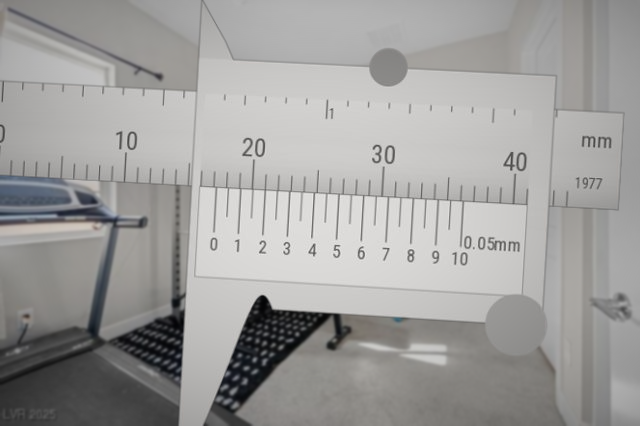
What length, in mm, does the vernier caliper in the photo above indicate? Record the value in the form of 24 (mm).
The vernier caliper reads 17.2 (mm)
